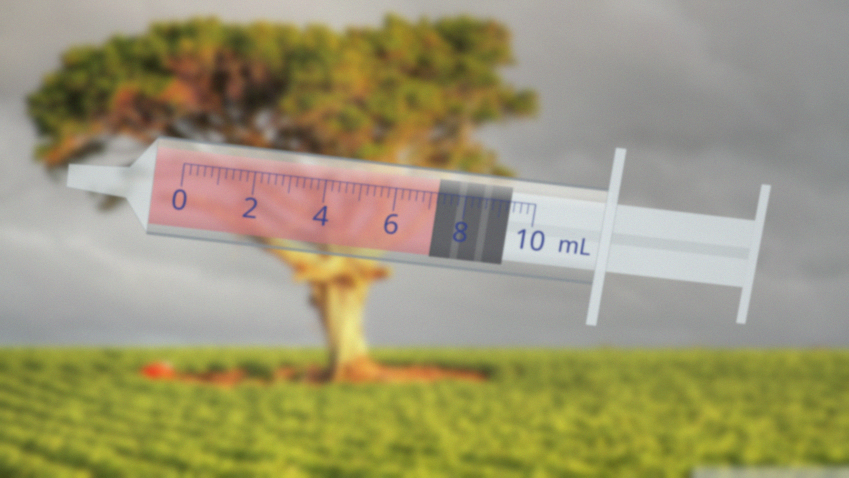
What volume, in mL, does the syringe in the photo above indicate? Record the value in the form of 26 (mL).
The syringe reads 7.2 (mL)
